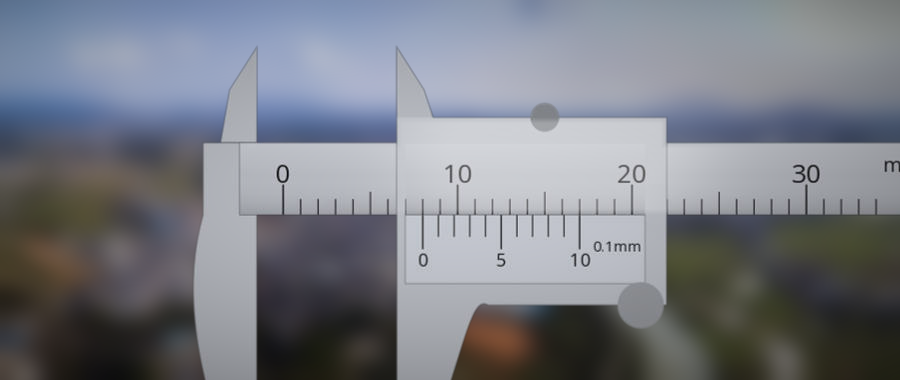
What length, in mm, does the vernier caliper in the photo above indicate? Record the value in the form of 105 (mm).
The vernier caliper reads 8.0 (mm)
